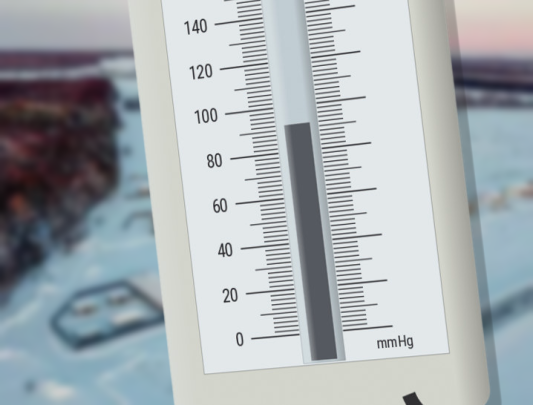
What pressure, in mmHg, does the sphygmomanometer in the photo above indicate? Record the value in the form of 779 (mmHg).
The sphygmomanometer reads 92 (mmHg)
